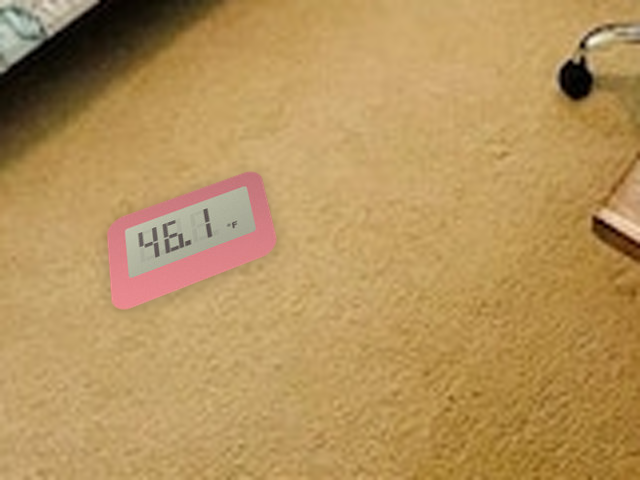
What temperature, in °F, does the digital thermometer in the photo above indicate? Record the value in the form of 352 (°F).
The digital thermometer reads 46.1 (°F)
